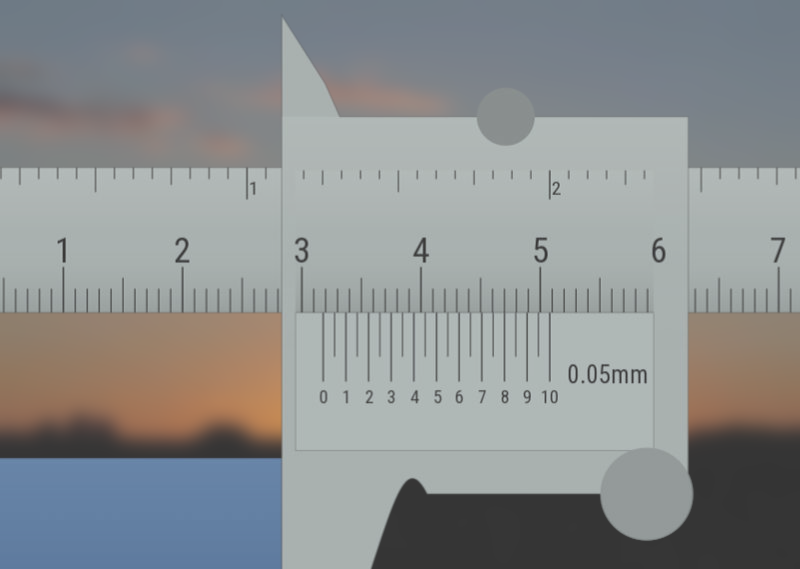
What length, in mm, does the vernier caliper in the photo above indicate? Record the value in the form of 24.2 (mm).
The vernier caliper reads 31.8 (mm)
